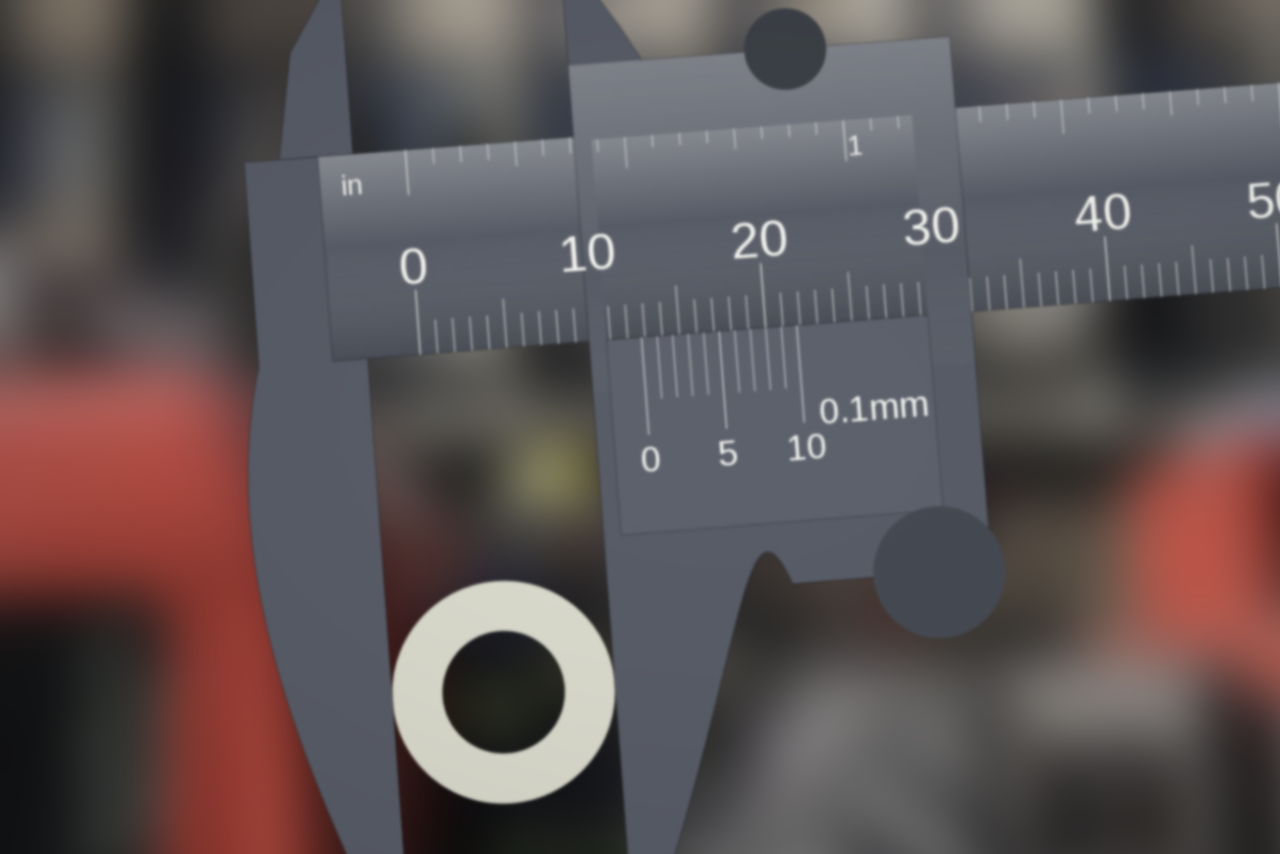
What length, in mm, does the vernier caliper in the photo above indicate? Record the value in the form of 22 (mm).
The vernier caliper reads 12.8 (mm)
